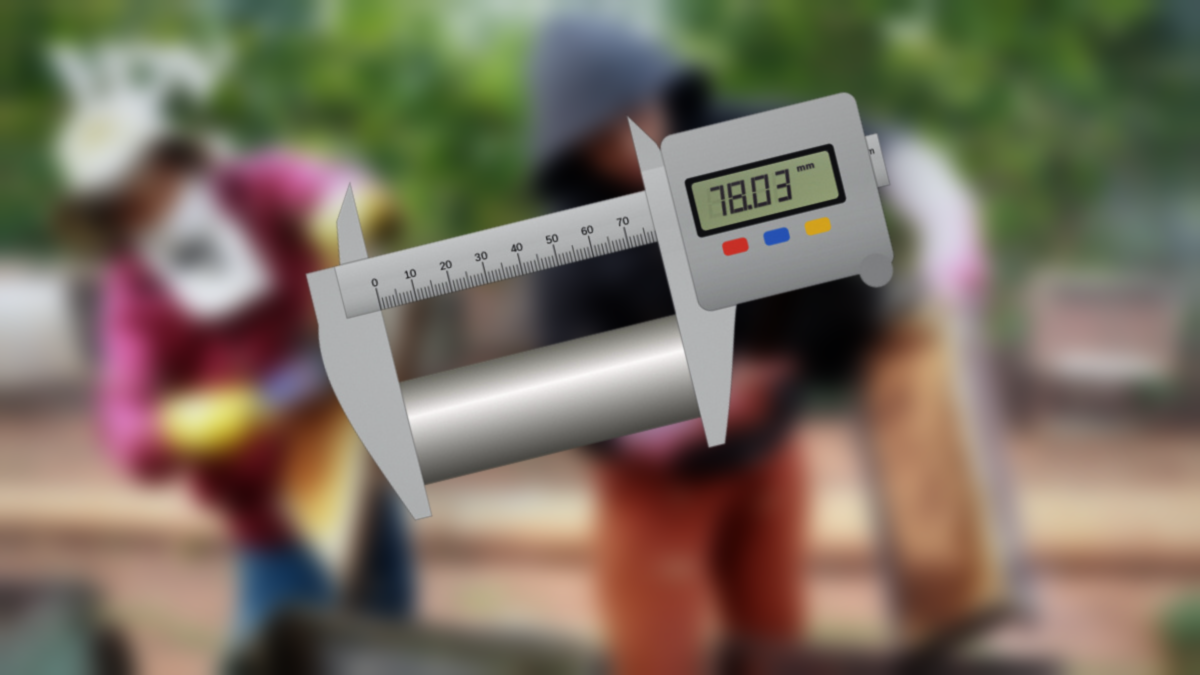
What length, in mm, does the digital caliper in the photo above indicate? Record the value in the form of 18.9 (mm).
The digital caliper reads 78.03 (mm)
